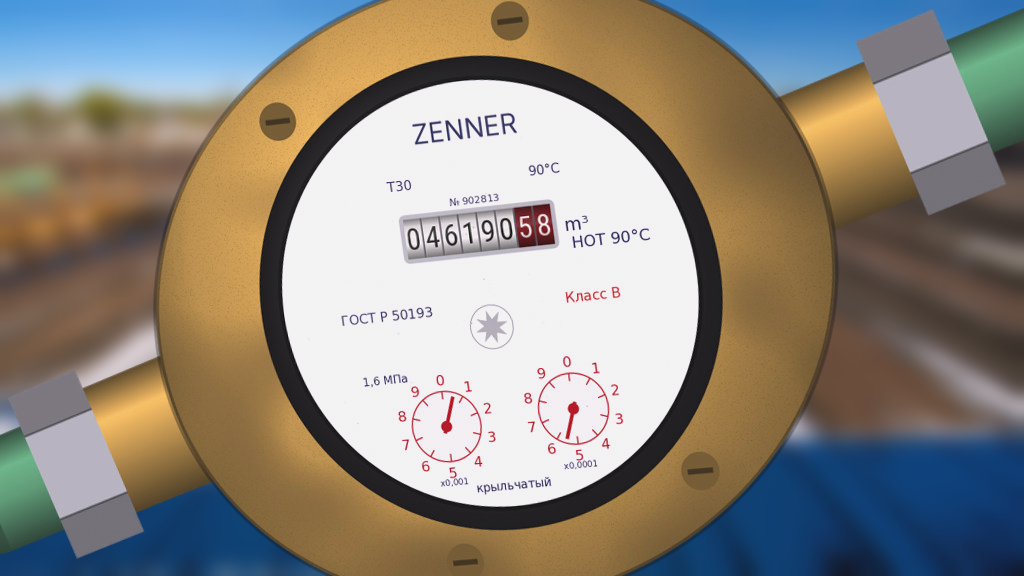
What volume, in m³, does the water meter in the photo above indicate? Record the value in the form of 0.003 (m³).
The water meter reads 46190.5805 (m³)
